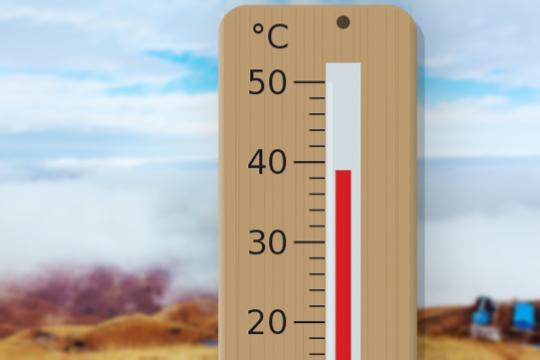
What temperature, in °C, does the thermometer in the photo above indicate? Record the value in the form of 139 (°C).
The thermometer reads 39 (°C)
